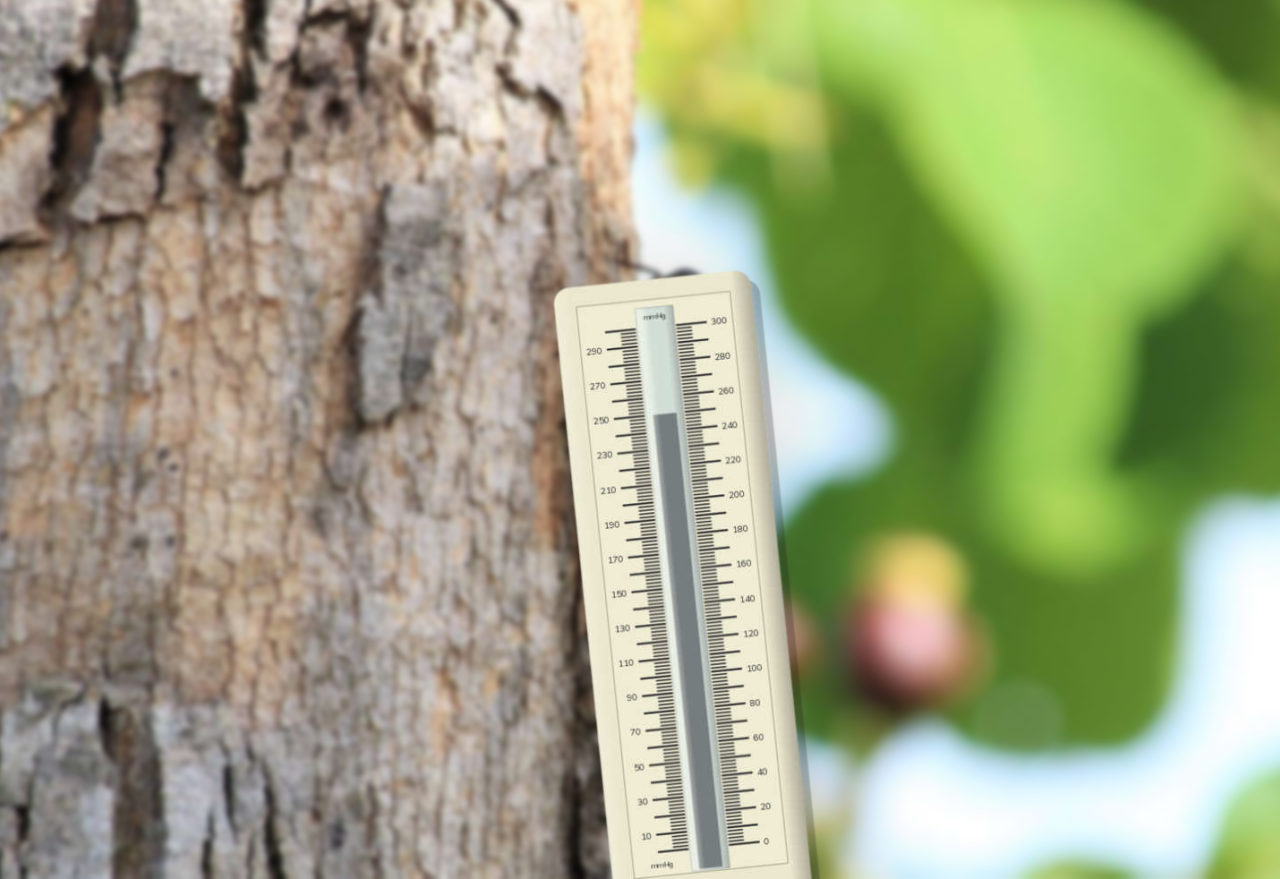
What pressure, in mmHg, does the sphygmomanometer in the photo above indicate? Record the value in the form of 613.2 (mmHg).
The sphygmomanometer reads 250 (mmHg)
